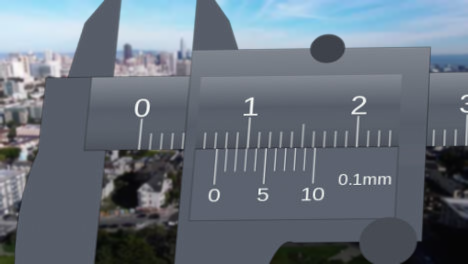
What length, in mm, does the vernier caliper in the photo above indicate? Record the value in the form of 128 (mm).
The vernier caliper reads 7.2 (mm)
